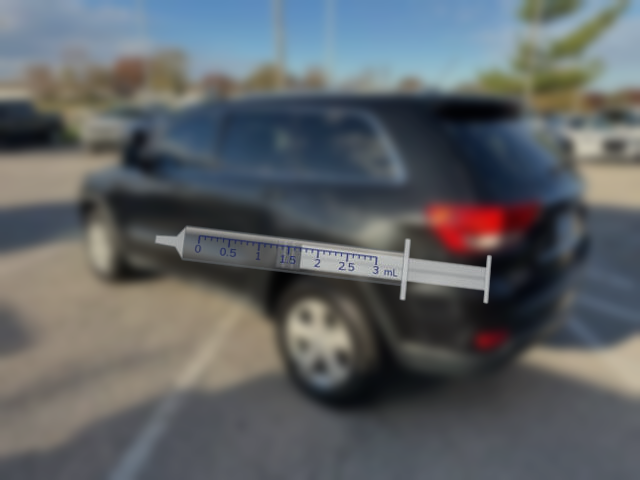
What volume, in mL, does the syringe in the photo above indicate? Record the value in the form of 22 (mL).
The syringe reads 1.3 (mL)
